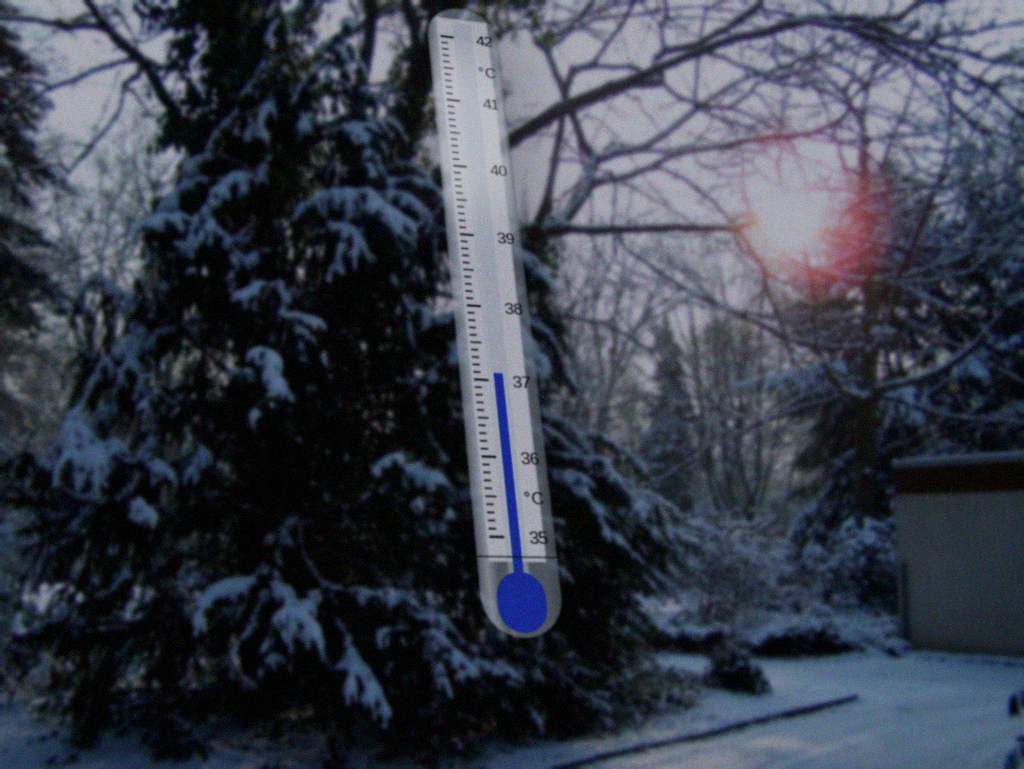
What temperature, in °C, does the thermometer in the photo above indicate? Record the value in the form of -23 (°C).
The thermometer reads 37.1 (°C)
